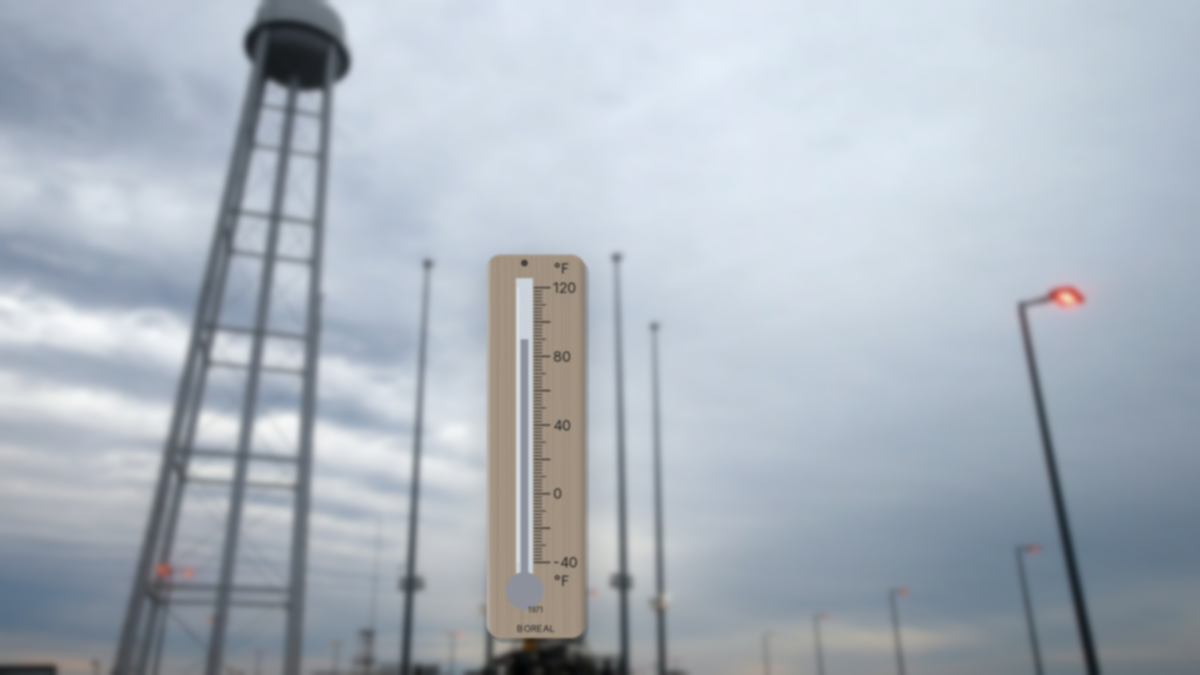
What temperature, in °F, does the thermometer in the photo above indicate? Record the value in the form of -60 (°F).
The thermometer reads 90 (°F)
